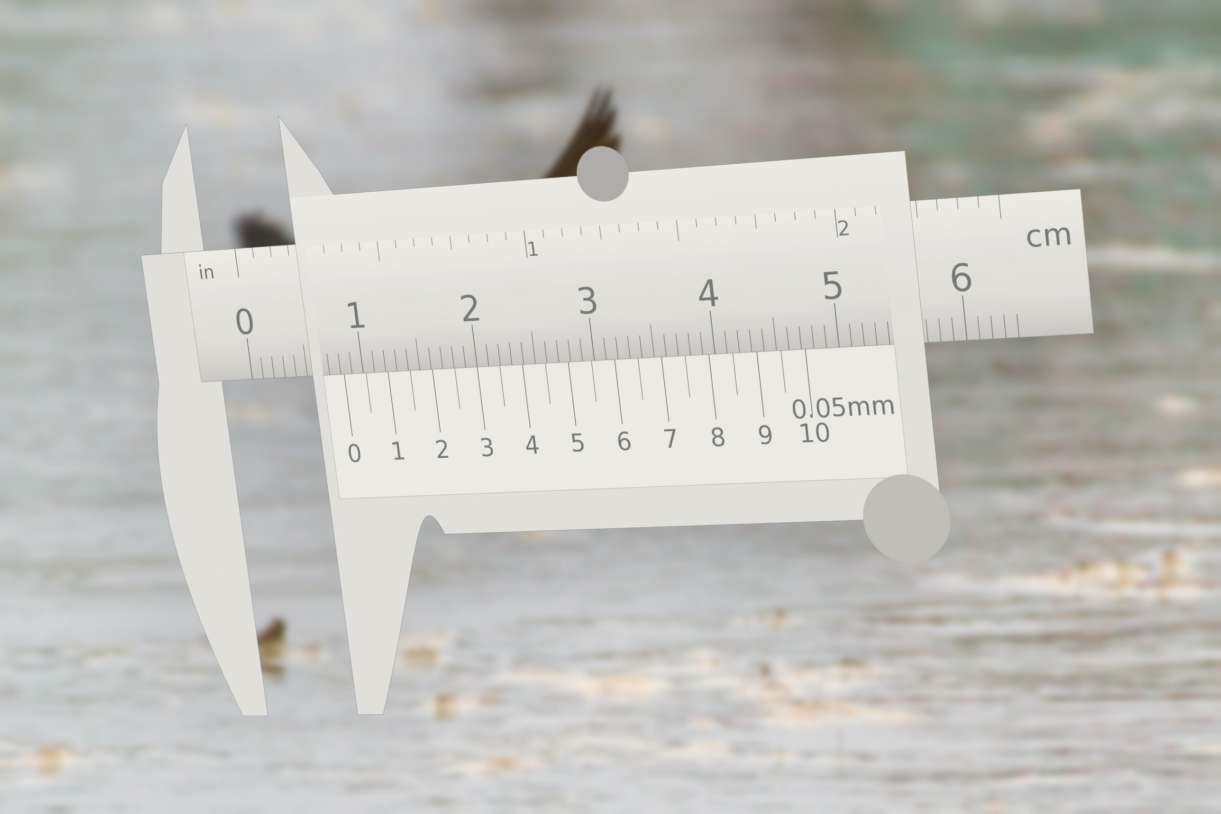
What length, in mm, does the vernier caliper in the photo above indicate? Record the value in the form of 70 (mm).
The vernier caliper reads 8.3 (mm)
